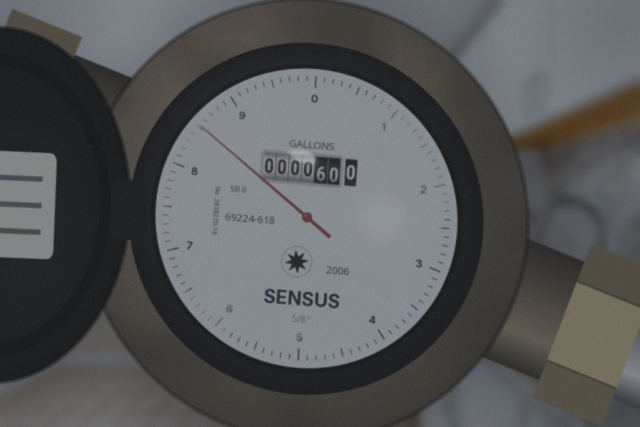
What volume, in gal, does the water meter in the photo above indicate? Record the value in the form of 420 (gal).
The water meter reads 598.5 (gal)
